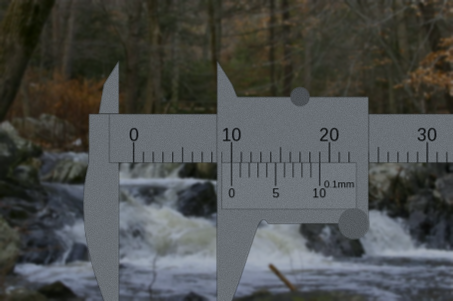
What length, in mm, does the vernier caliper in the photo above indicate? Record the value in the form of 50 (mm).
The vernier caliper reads 10.0 (mm)
